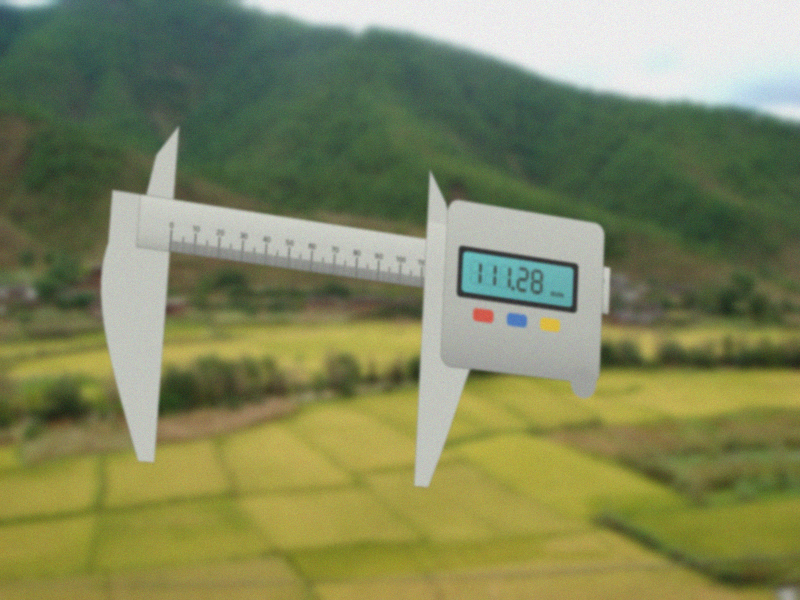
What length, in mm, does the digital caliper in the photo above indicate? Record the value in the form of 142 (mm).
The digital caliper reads 111.28 (mm)
